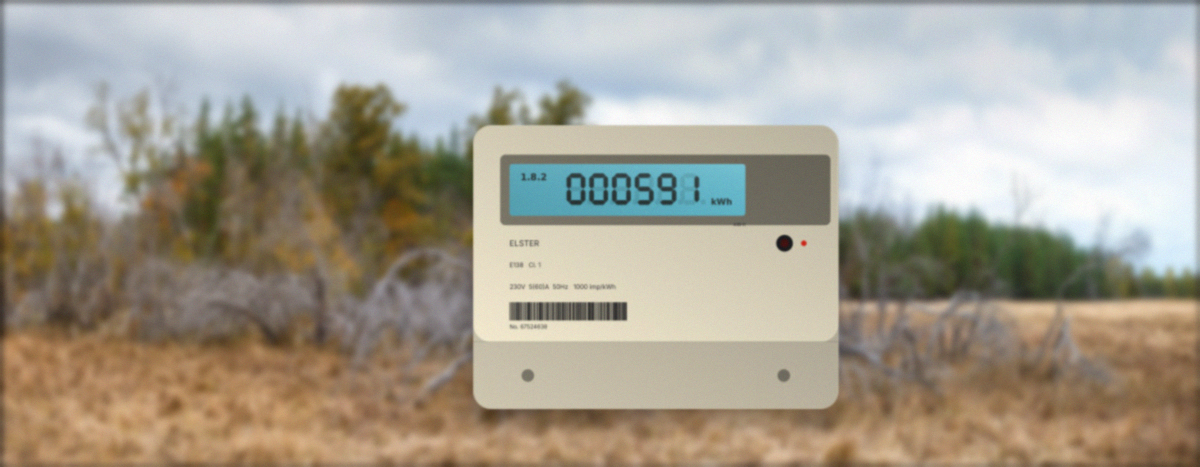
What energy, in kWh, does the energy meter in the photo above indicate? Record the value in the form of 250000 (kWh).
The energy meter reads 591 (kWh)
